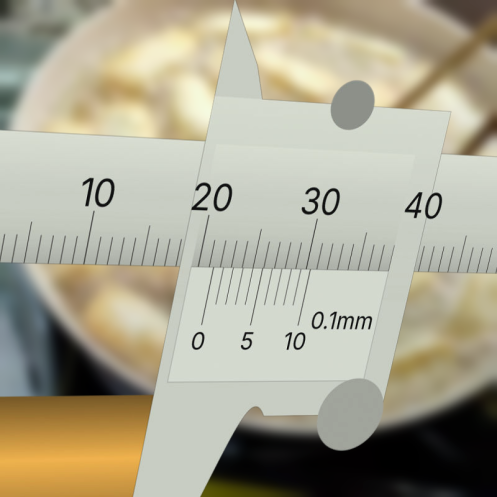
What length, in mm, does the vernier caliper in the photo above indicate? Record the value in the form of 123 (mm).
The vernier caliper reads 21.4 (mm)
